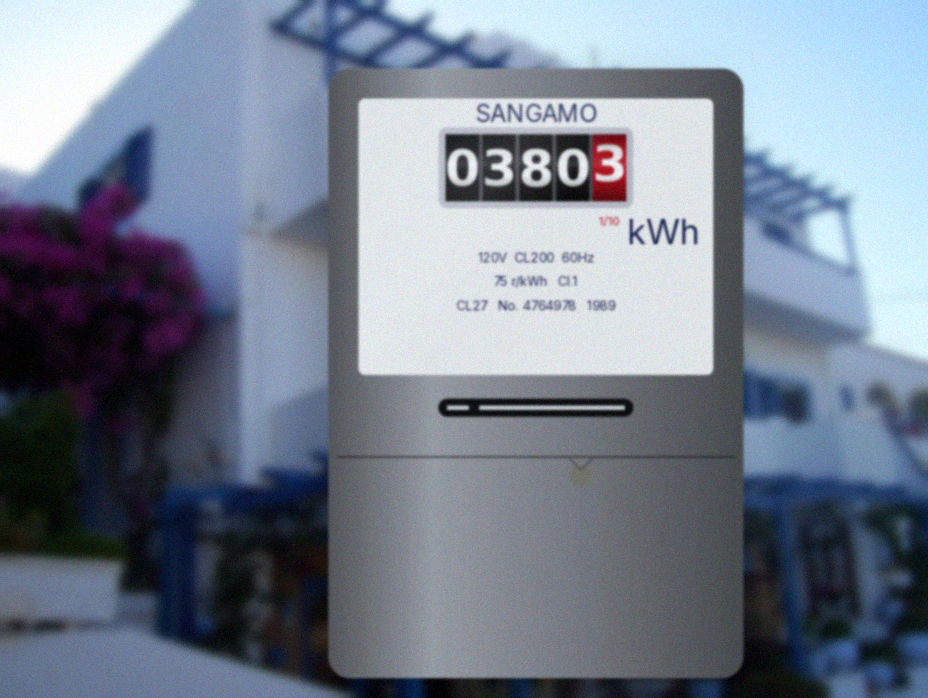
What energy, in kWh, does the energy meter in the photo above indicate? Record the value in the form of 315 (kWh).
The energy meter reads 380.3 (kWh)
